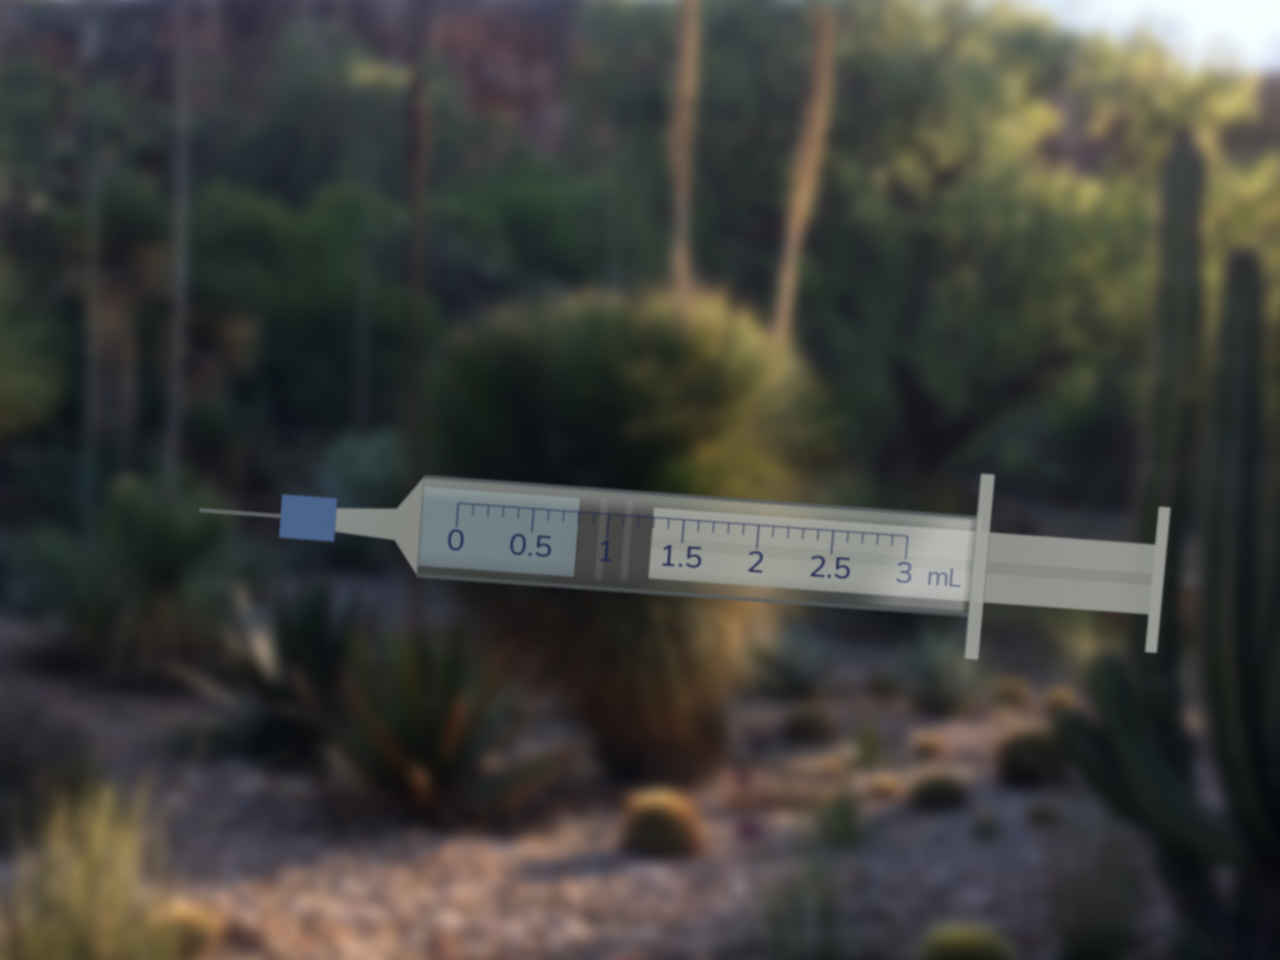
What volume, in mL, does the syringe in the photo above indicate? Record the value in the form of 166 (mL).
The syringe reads 0.8 (mL)
